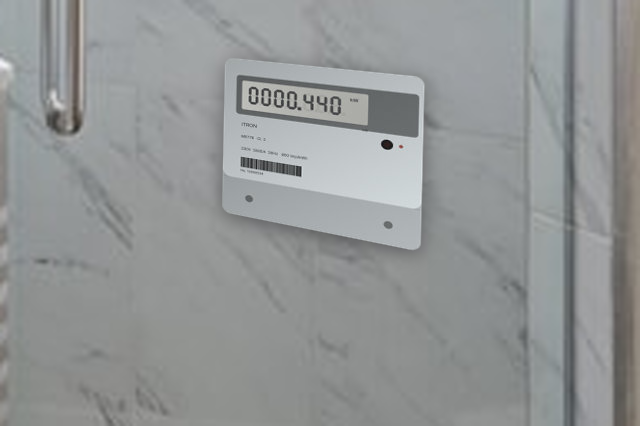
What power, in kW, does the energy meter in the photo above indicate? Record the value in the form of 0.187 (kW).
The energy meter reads 0.440 (kW)
